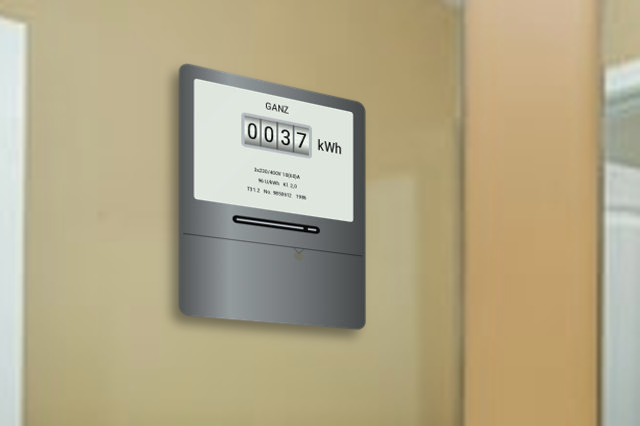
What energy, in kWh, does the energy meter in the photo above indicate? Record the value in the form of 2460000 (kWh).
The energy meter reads 37 (kWh)
